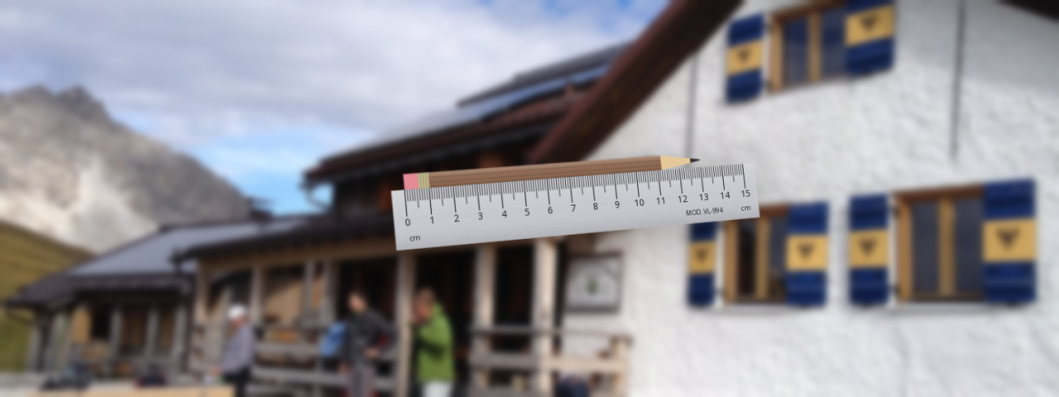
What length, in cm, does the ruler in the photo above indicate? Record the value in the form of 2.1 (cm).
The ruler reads 13 (cm)
